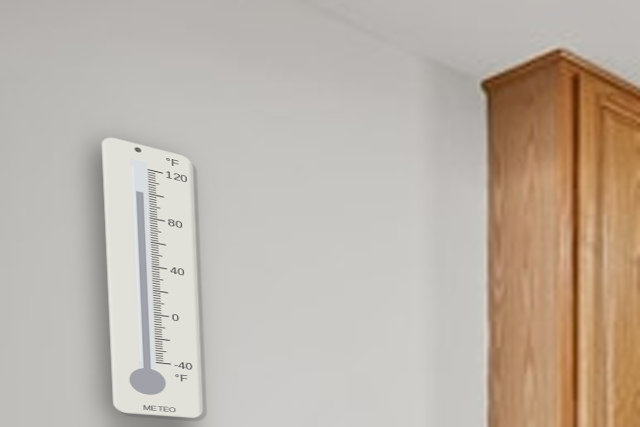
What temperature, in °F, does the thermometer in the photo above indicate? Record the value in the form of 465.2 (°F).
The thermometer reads 100 (°F)
